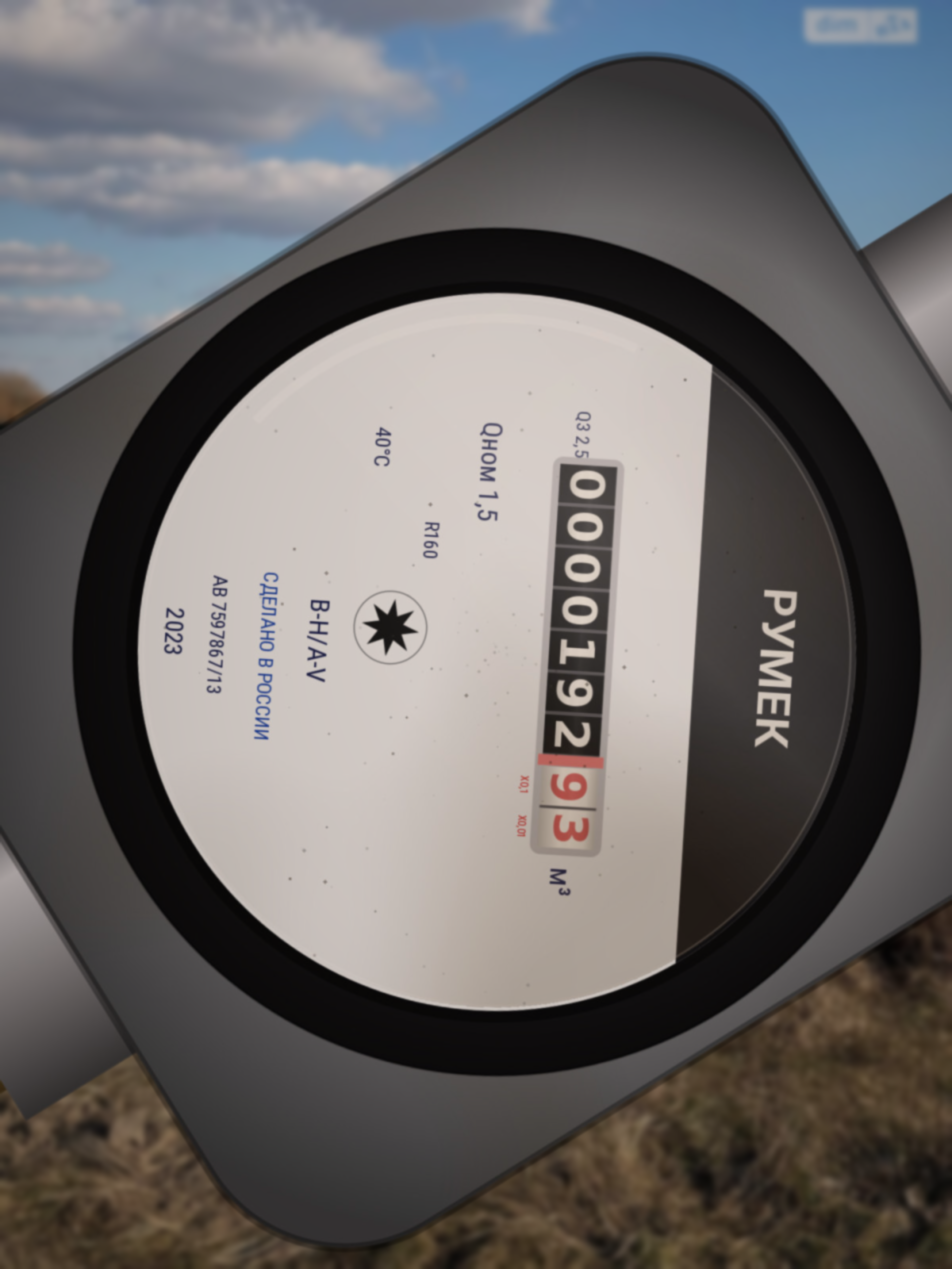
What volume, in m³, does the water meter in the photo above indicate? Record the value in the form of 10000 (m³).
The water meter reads 192.93 (m³)
